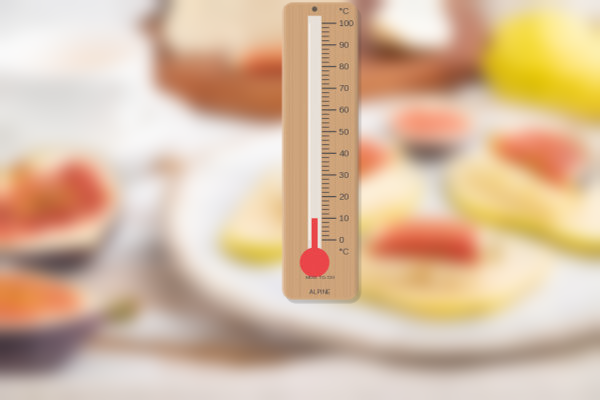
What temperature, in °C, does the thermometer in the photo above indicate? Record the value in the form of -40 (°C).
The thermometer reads 10 (°C)
